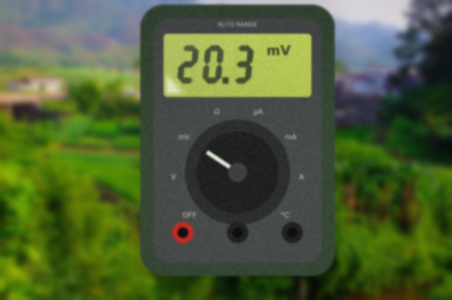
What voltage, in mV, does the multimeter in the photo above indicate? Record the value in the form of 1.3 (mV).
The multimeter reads 20.3 (mV)
